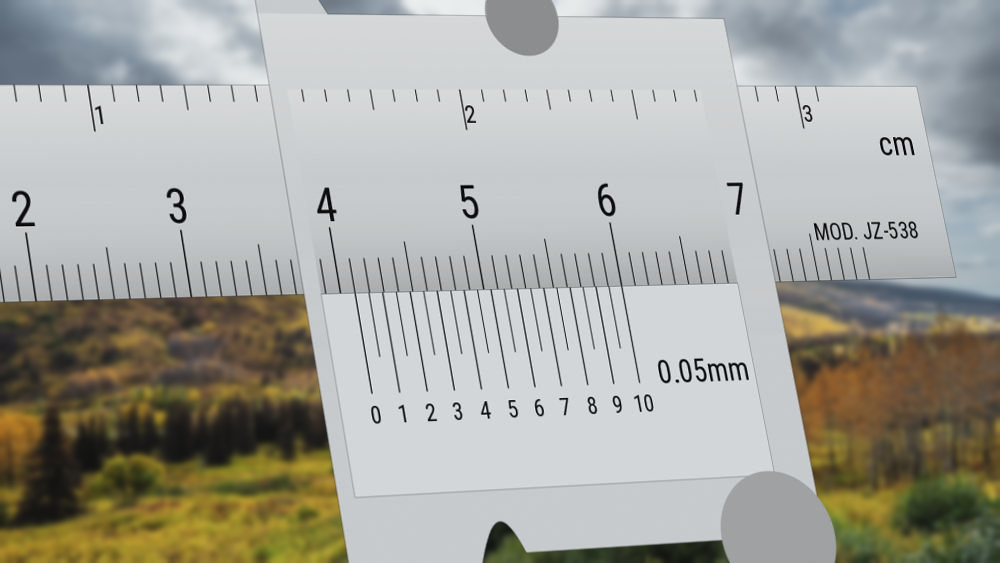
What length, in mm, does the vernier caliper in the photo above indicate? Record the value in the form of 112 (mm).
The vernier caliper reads 41.0 (mm)
